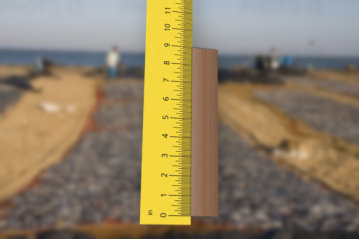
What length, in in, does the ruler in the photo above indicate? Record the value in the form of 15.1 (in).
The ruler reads 9 (in)
